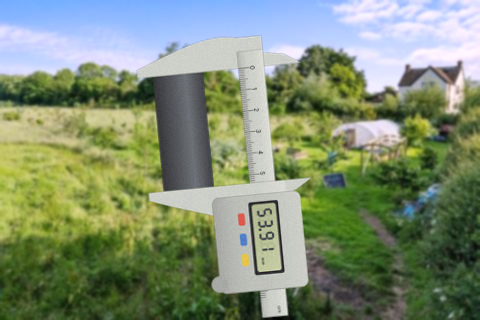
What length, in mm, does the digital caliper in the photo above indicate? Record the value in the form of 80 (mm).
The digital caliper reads 53.91 (mm)
